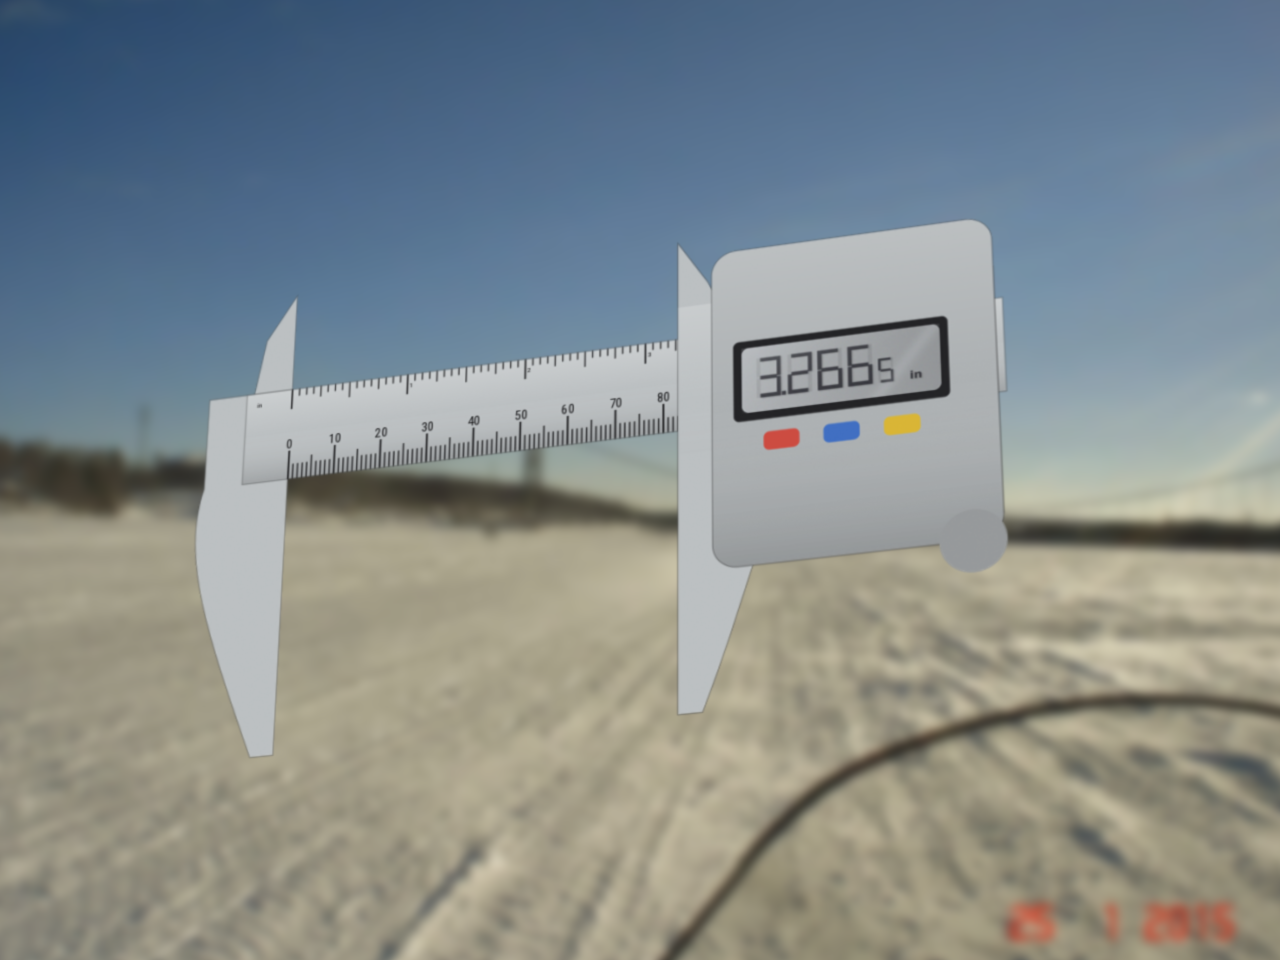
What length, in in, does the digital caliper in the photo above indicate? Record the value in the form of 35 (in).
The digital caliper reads 3.2665 (in)
